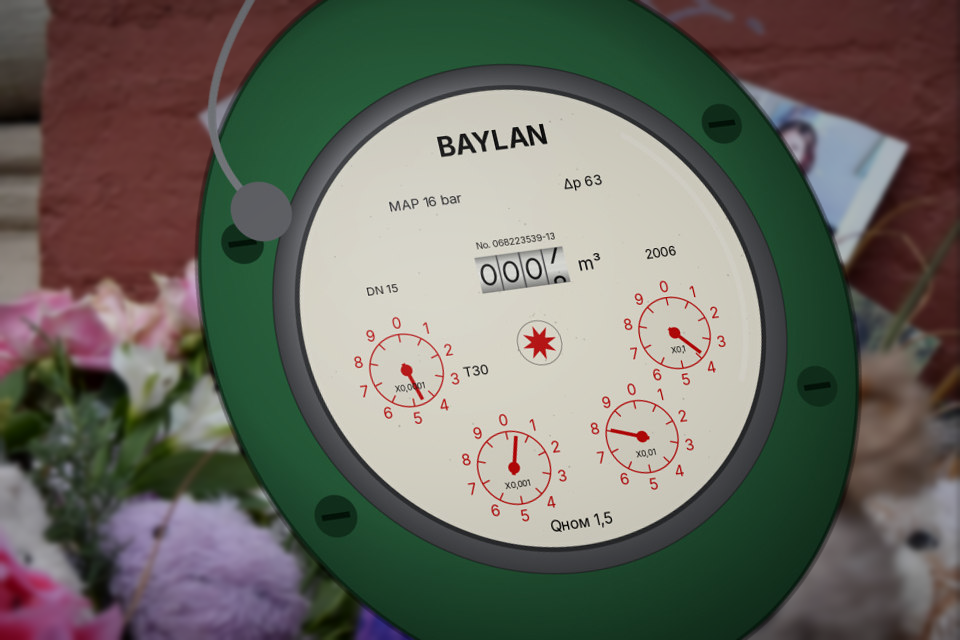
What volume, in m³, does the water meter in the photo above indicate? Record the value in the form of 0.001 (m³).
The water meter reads 7.3804 (m³)
